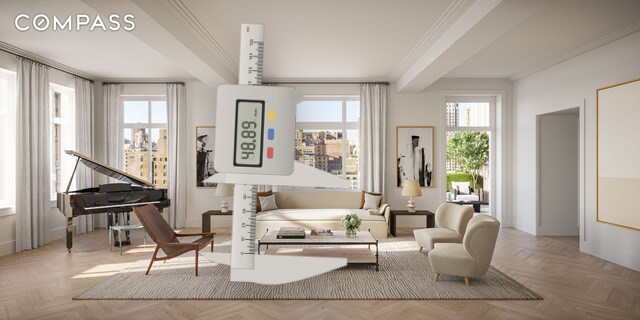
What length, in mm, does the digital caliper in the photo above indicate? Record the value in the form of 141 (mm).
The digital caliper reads 48.89 (mm)
